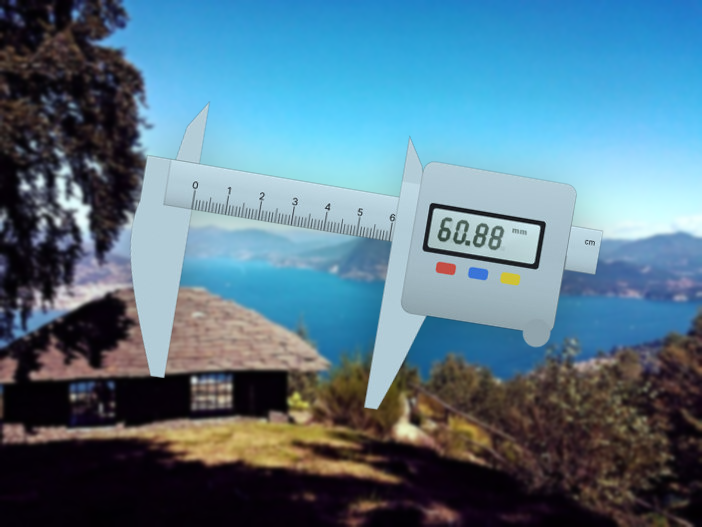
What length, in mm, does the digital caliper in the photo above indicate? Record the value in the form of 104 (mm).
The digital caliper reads 60.88 (mm)
